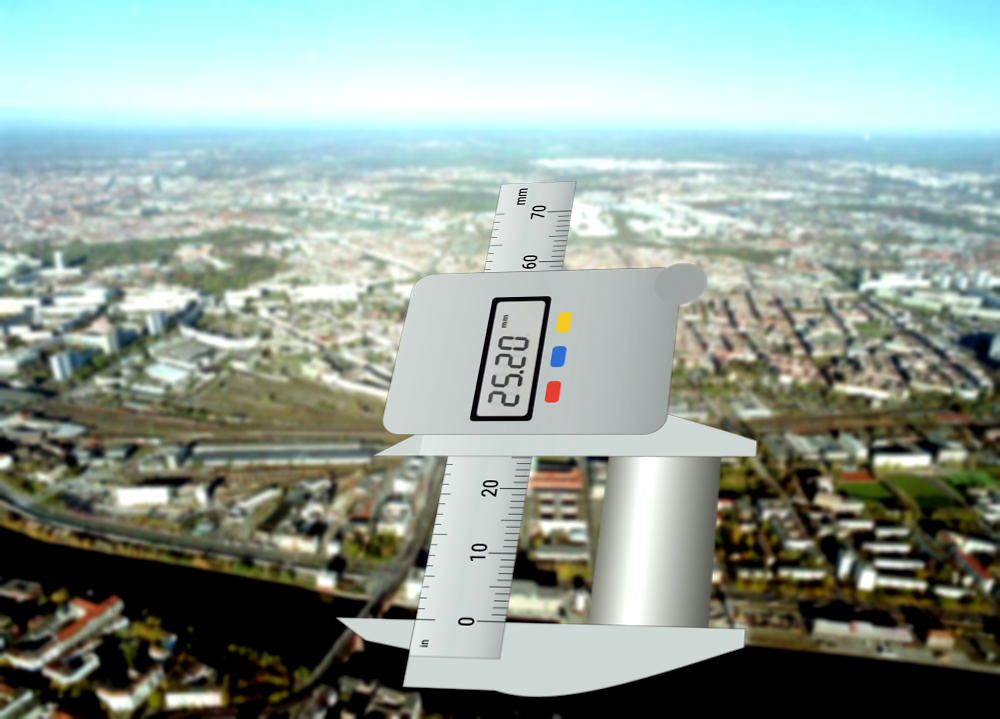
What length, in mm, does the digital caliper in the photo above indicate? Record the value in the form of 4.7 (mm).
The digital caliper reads 25.20 (mm)
